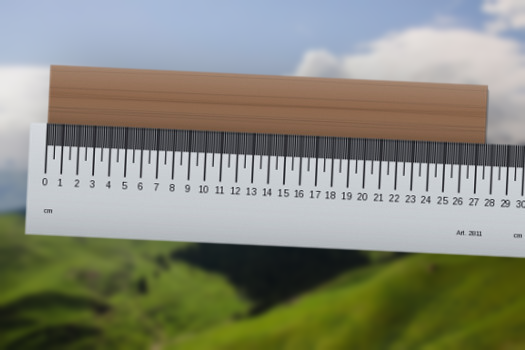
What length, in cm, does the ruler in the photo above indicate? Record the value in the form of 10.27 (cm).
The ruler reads 27.5 (cm)
